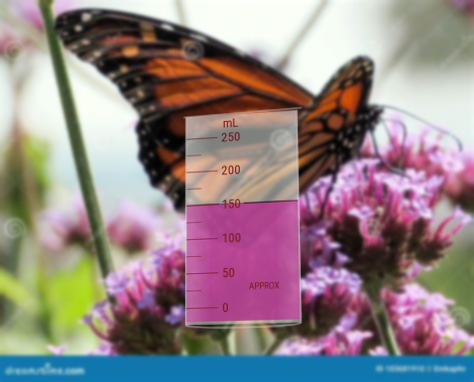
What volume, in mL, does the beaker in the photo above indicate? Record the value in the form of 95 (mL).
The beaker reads 150 (mL)
